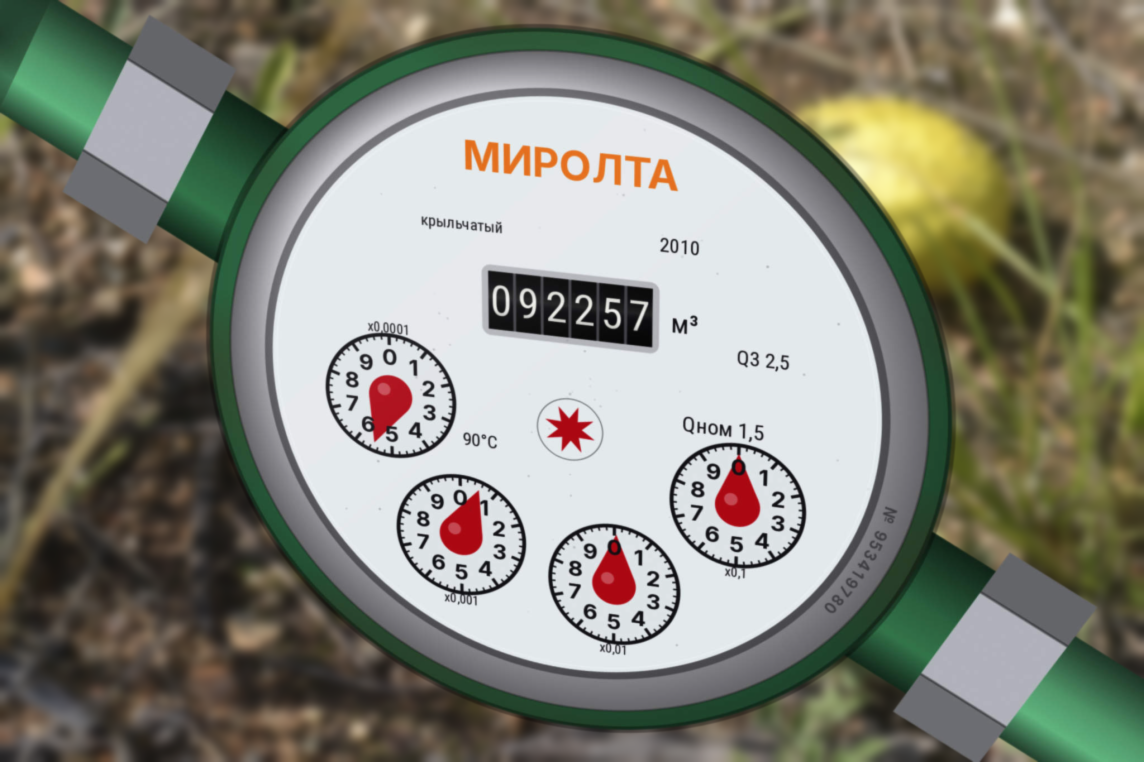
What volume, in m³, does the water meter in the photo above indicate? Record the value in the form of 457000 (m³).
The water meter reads 92257.0005 (m³)
